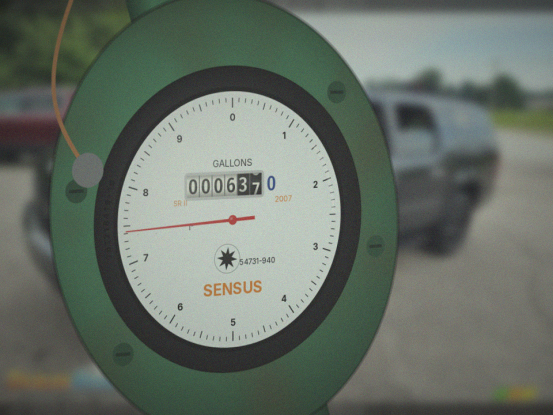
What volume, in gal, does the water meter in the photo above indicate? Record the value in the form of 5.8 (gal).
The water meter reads 6367.4 (gal)
